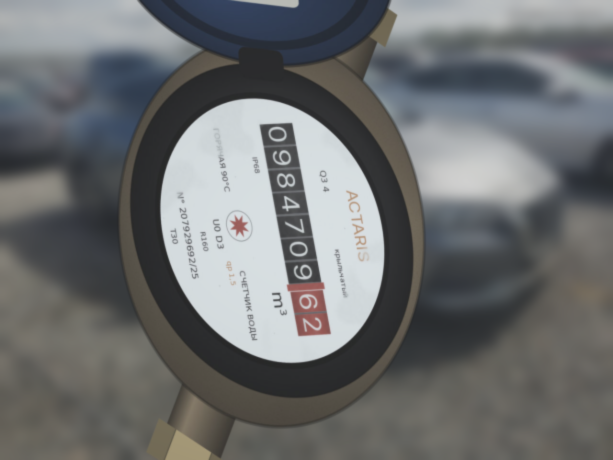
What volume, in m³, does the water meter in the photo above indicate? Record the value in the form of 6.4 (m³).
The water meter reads 984709.62 (m³)
